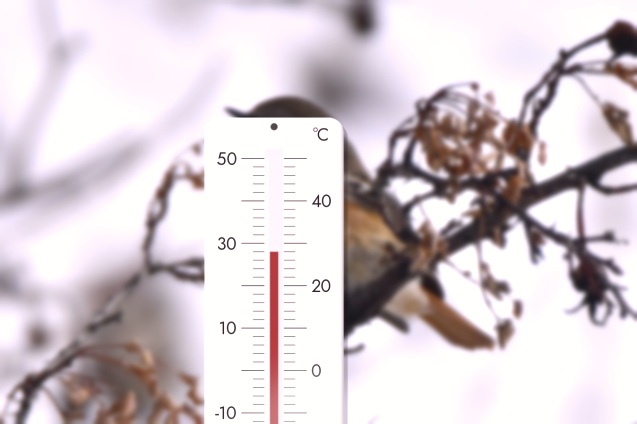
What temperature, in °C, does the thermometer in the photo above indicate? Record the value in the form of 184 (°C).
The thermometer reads 28 (°C)
